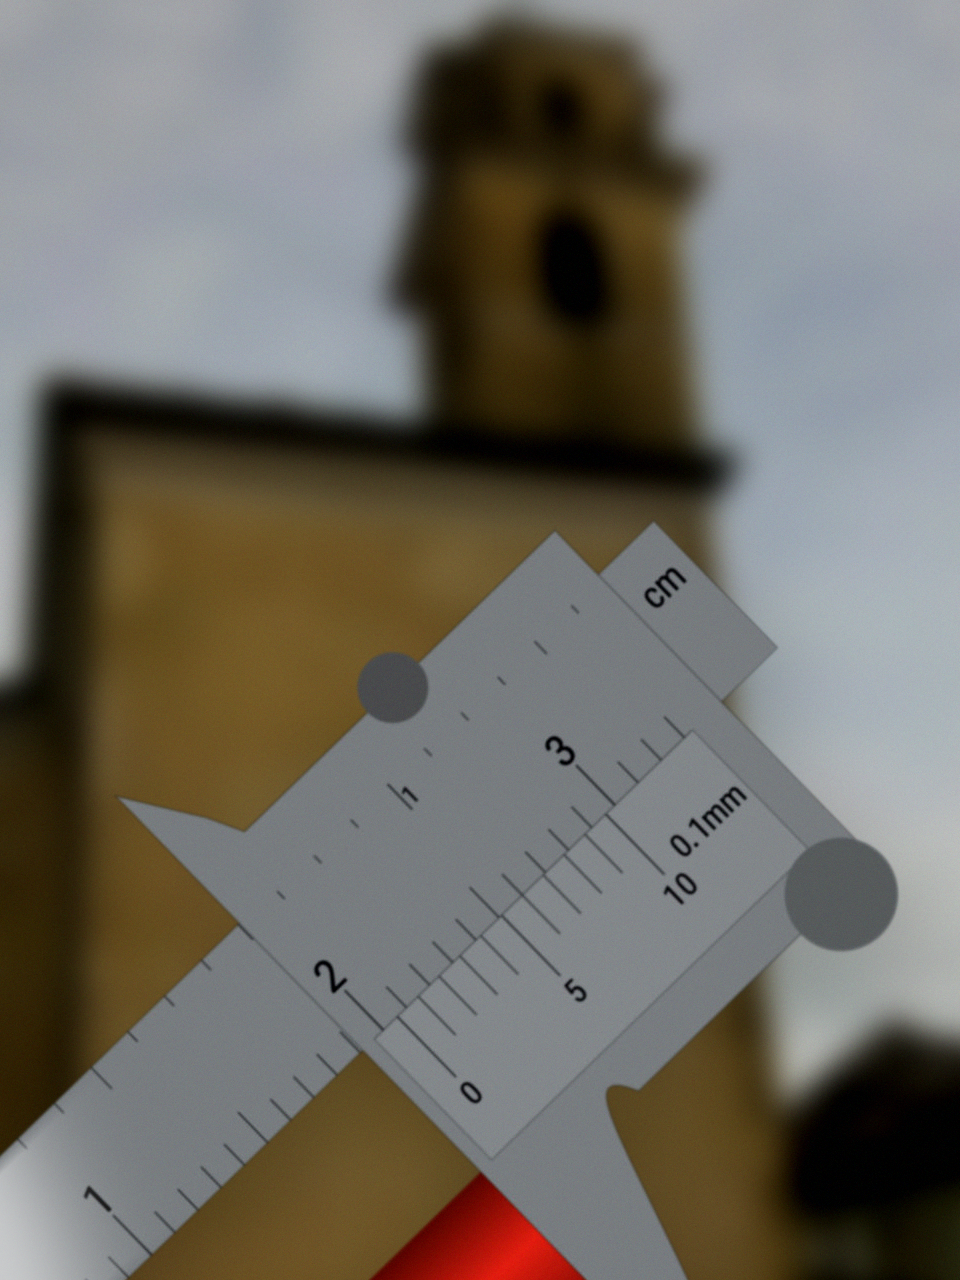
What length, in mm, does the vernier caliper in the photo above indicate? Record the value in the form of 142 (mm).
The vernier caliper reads 20.6 (mm)
